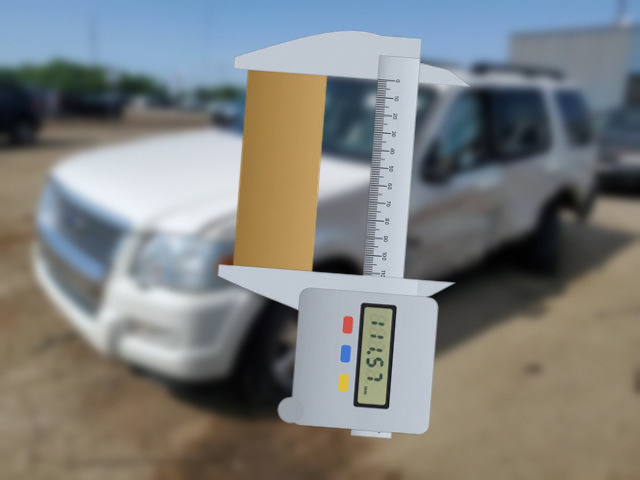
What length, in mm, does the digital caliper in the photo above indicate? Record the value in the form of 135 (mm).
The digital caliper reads 111.57 (mm)
